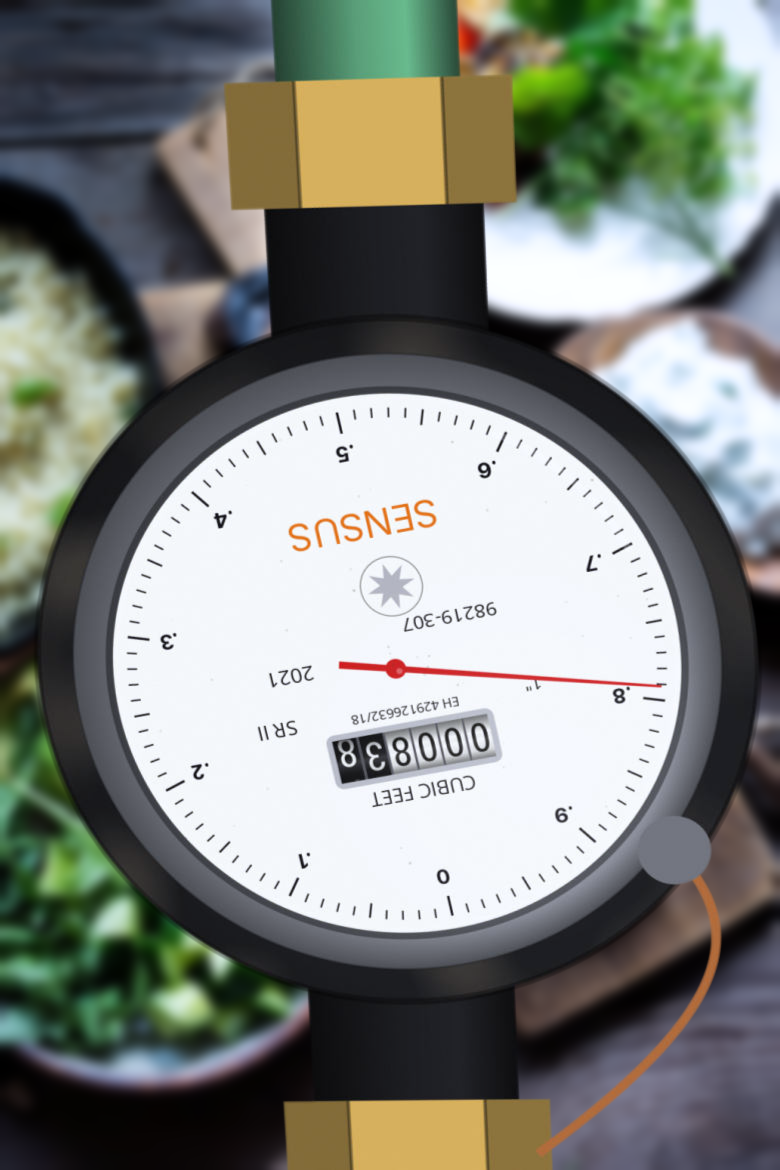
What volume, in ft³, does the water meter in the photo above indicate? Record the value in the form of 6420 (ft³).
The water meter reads 837.79 (ft³)
